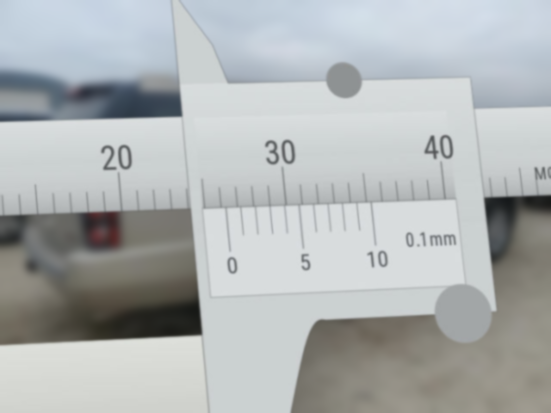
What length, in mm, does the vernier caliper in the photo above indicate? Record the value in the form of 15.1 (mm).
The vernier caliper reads 26.3 (mm)
